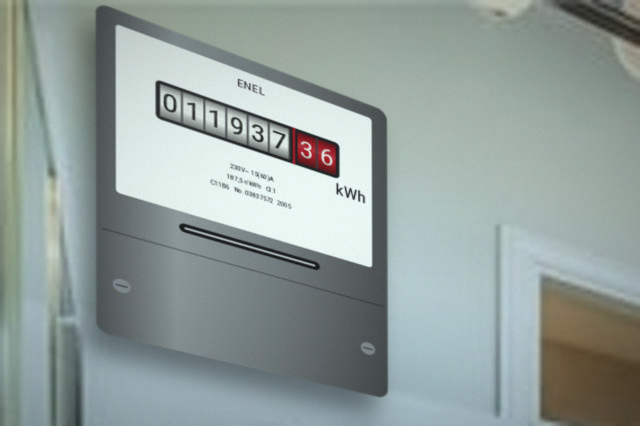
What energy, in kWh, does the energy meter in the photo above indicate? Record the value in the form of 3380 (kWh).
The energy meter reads 11937.36 (kWh)
